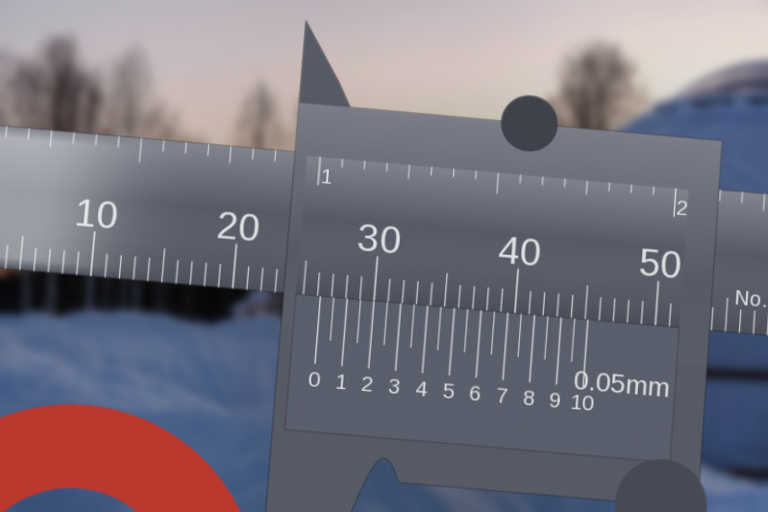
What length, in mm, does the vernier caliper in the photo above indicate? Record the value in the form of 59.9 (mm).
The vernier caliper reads 26.2 (mm)
